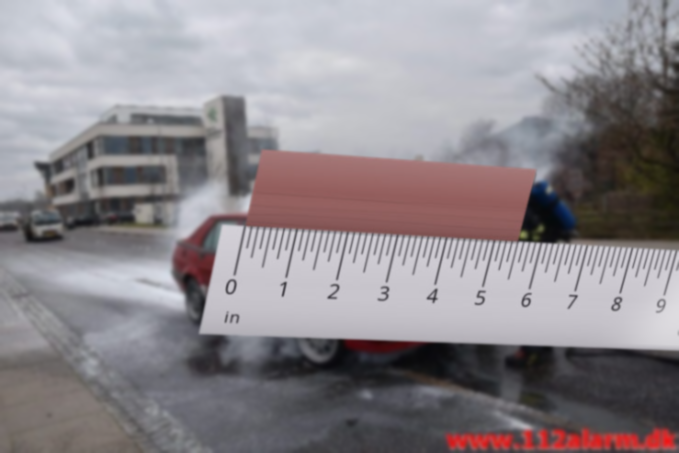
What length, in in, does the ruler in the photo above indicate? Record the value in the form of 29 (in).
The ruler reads 5.5 (in)
